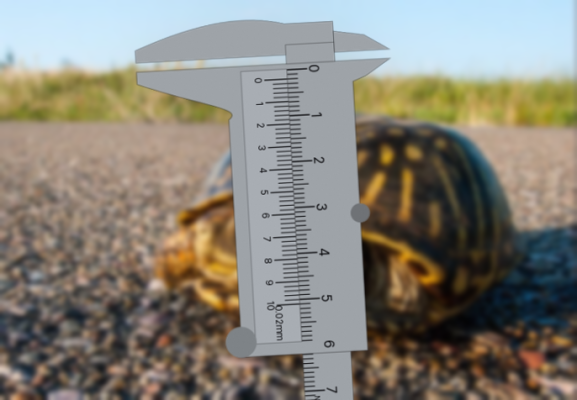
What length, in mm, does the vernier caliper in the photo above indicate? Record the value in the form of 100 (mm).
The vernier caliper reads 2.0 (mm)
